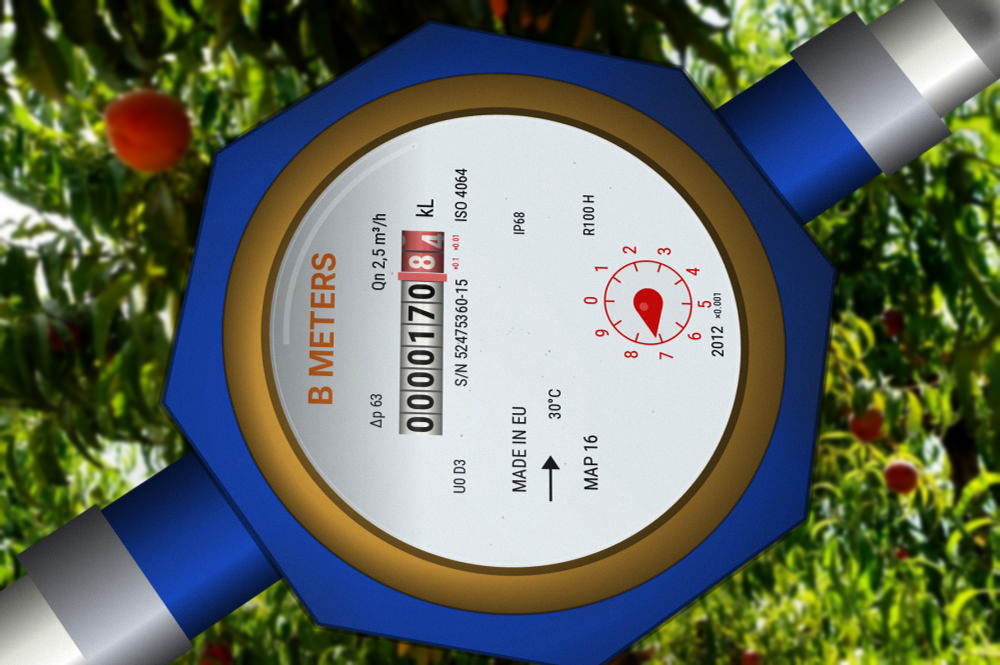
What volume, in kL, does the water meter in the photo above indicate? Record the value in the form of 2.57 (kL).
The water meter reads 170.837 (kL)
